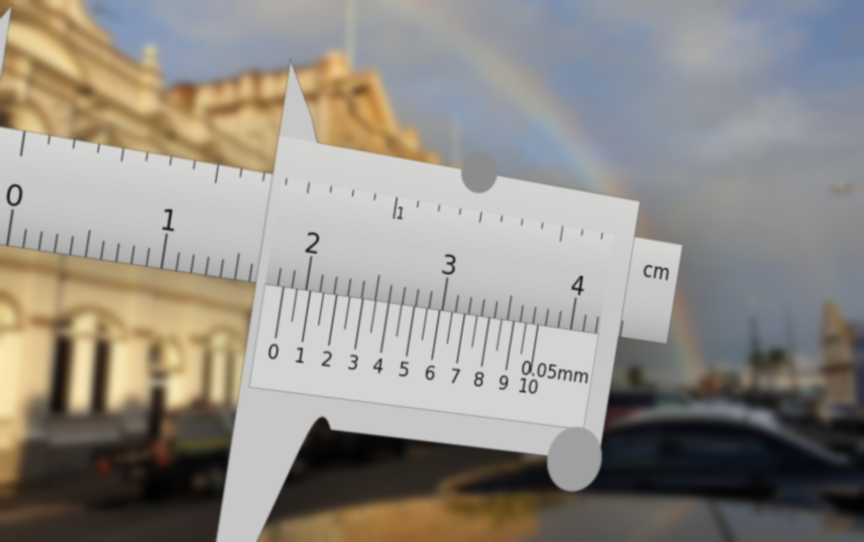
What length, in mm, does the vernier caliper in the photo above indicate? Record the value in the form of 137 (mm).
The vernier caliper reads 18.4 (mm)
